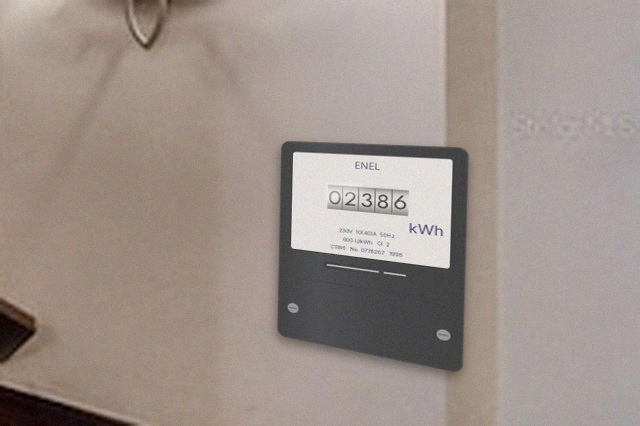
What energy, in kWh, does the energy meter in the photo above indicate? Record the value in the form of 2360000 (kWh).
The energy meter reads 2386 (kWh)
